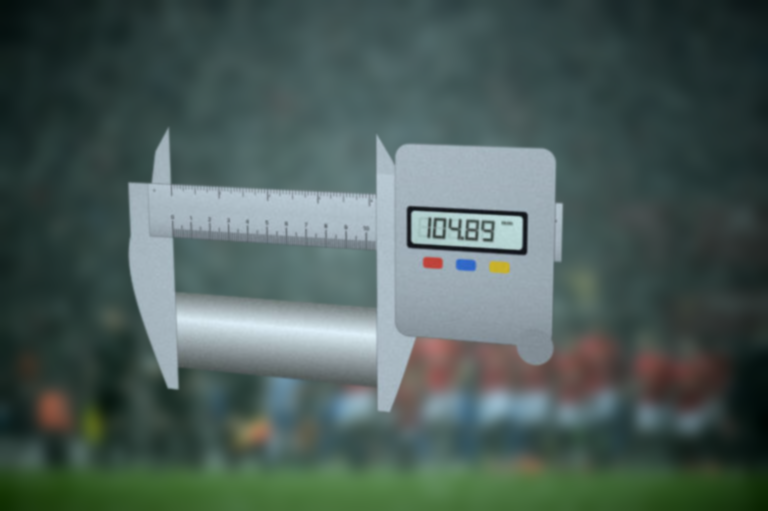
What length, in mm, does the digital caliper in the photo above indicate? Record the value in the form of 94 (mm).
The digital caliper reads 104.89 (mm)
